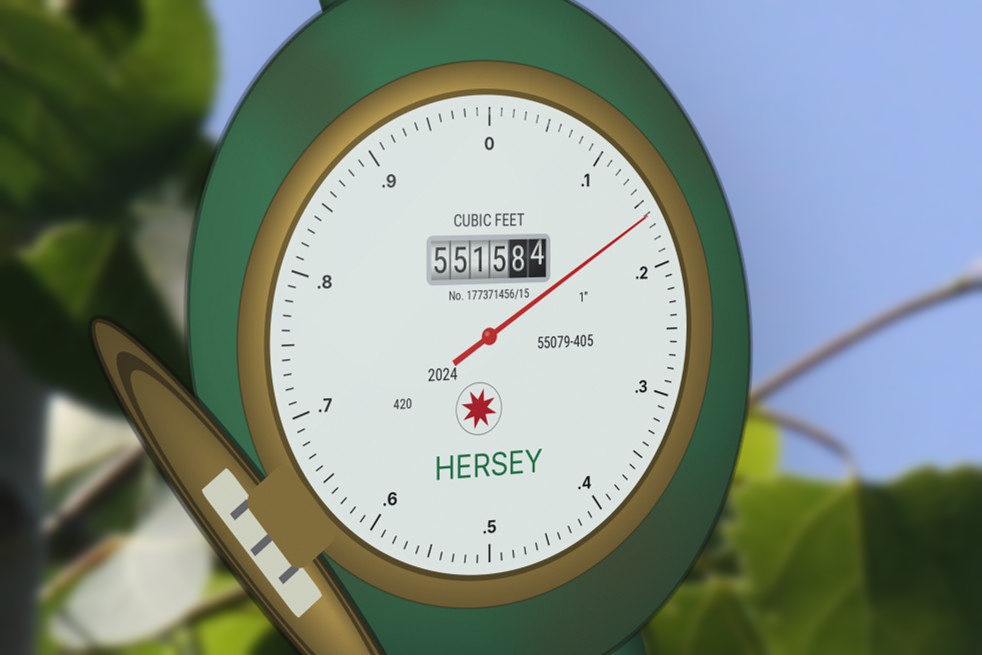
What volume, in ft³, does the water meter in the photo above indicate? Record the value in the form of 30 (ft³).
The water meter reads 551584.16 (ft³)
